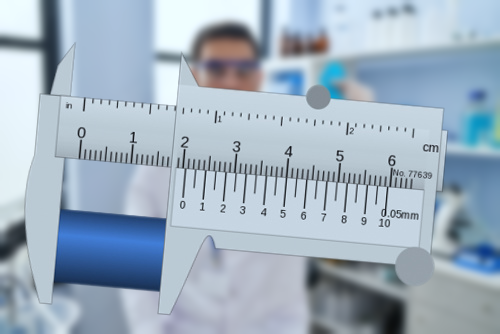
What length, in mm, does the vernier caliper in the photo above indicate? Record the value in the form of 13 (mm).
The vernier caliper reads 20.5 (mm)
